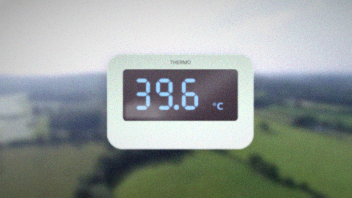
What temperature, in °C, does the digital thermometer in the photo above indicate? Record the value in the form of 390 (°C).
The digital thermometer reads 39.6 (°C)
